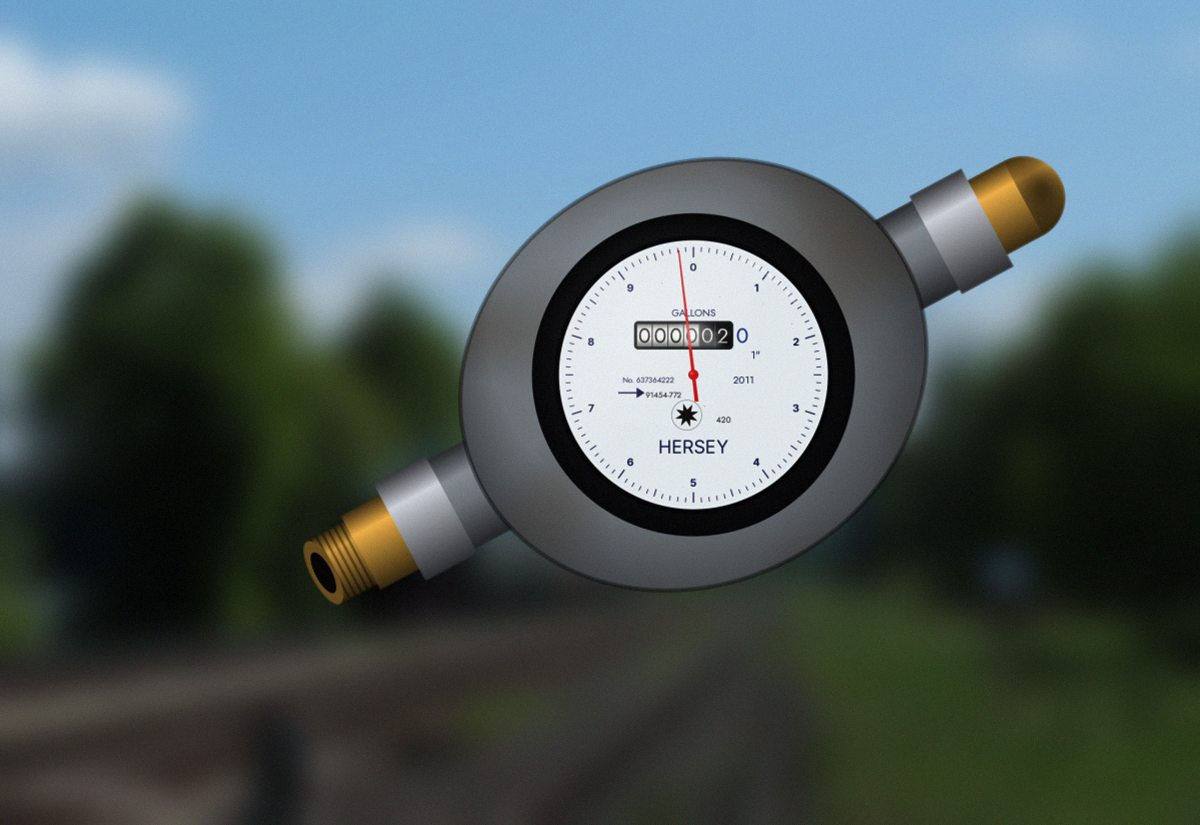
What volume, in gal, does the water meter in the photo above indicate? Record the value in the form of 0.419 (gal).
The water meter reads 19.8 (gal)
